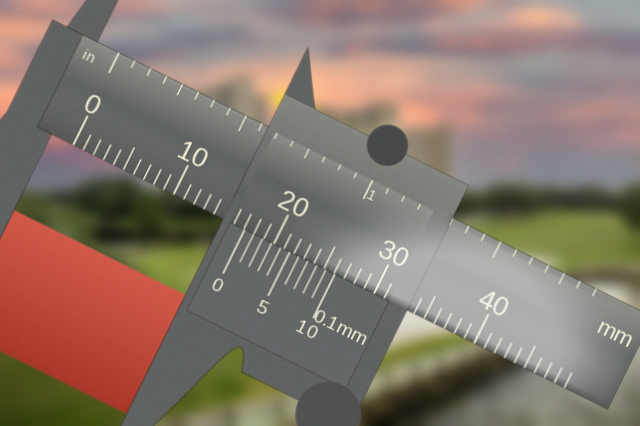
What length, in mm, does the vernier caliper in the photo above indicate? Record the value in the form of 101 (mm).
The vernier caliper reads 17.1 (mm)
